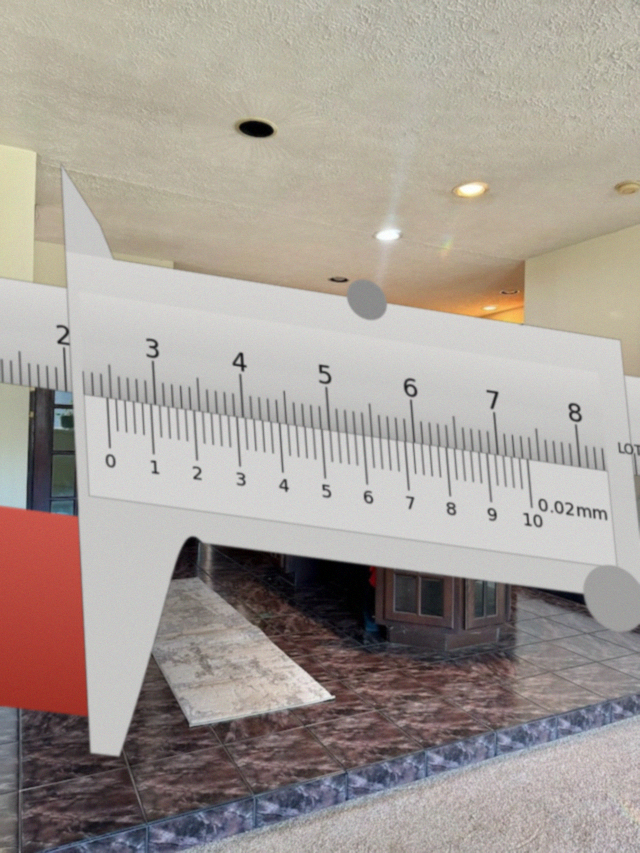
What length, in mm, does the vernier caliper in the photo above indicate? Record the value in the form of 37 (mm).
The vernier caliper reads 24.6 (mm)
